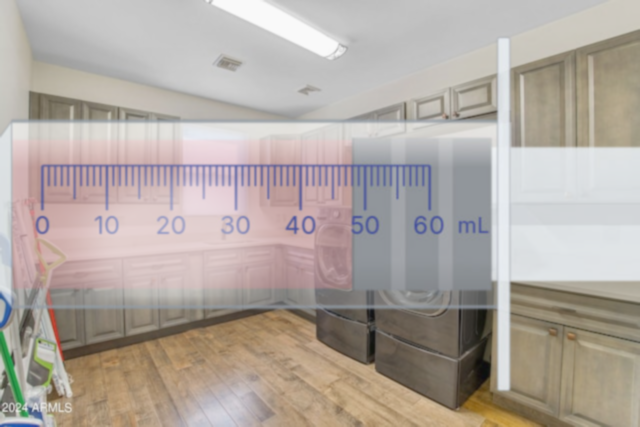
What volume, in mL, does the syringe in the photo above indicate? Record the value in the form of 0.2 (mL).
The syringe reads 48 (mL)
